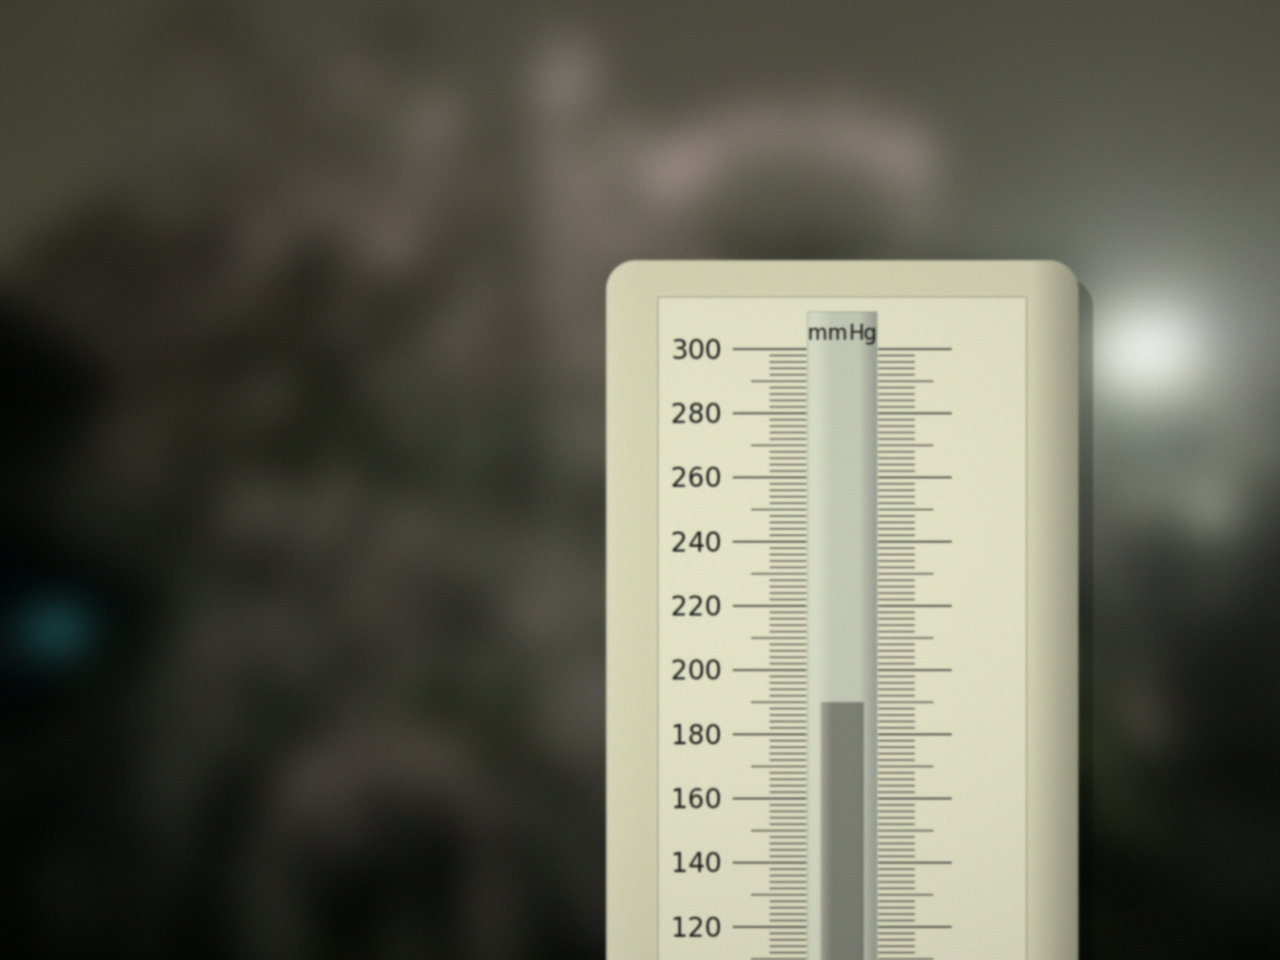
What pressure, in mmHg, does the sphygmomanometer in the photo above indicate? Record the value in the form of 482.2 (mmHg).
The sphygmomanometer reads 190 (mmHg)
